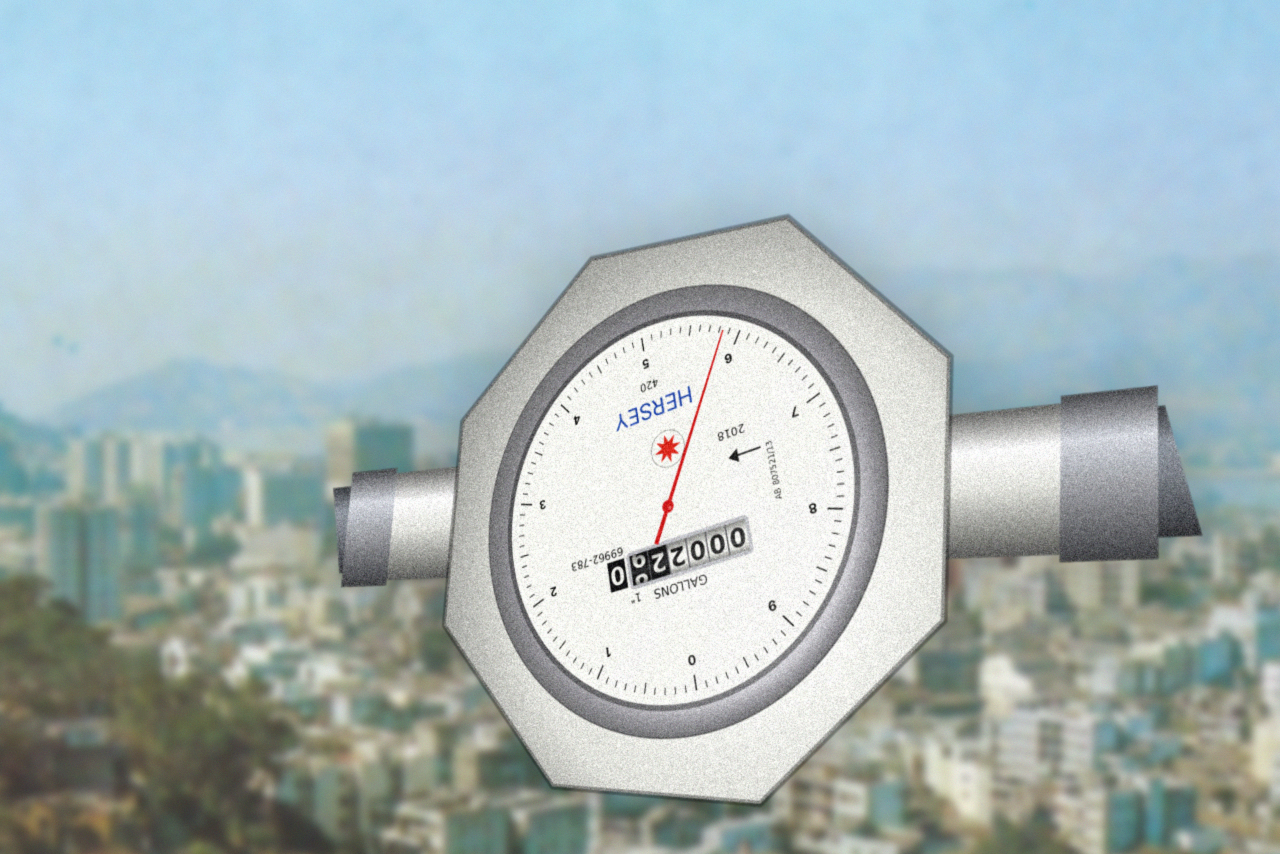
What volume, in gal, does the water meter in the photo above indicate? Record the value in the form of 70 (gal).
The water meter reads 2285.8 (gal)
